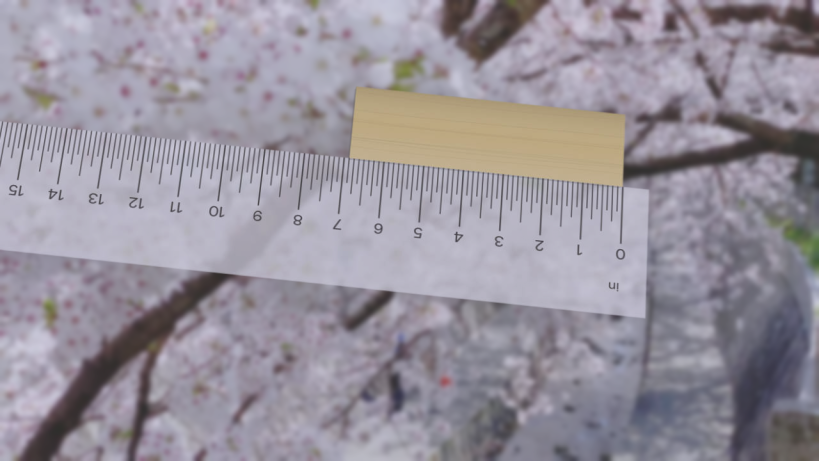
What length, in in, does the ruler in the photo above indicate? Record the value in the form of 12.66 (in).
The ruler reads 6.875 (in)
